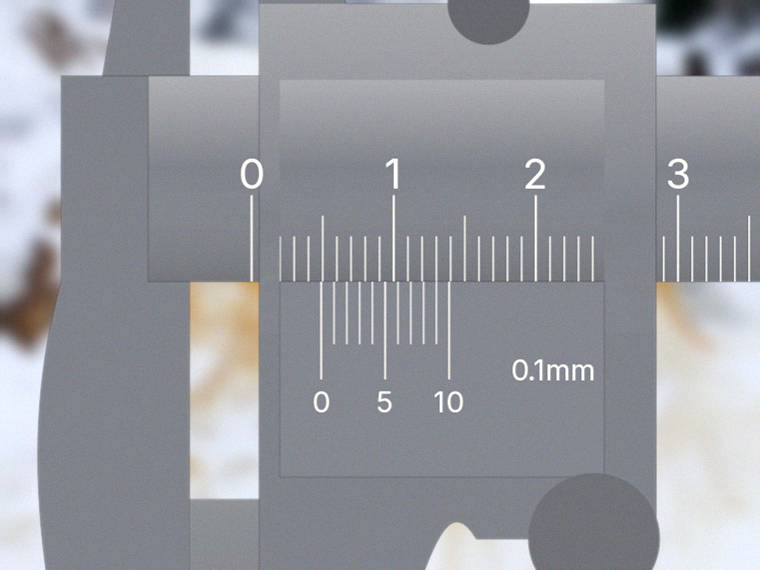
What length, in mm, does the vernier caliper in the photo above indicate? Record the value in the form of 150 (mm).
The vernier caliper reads 4.9 (mm)
